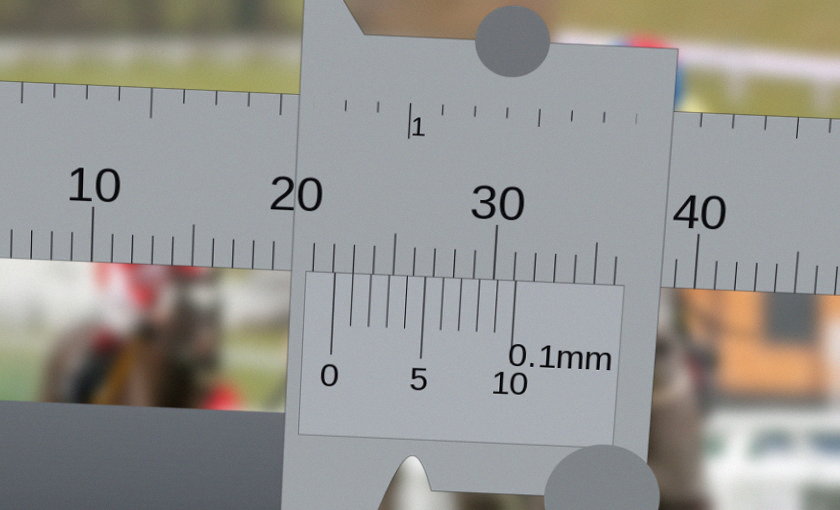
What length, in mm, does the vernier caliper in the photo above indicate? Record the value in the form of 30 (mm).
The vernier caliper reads 22.1 (mm)
